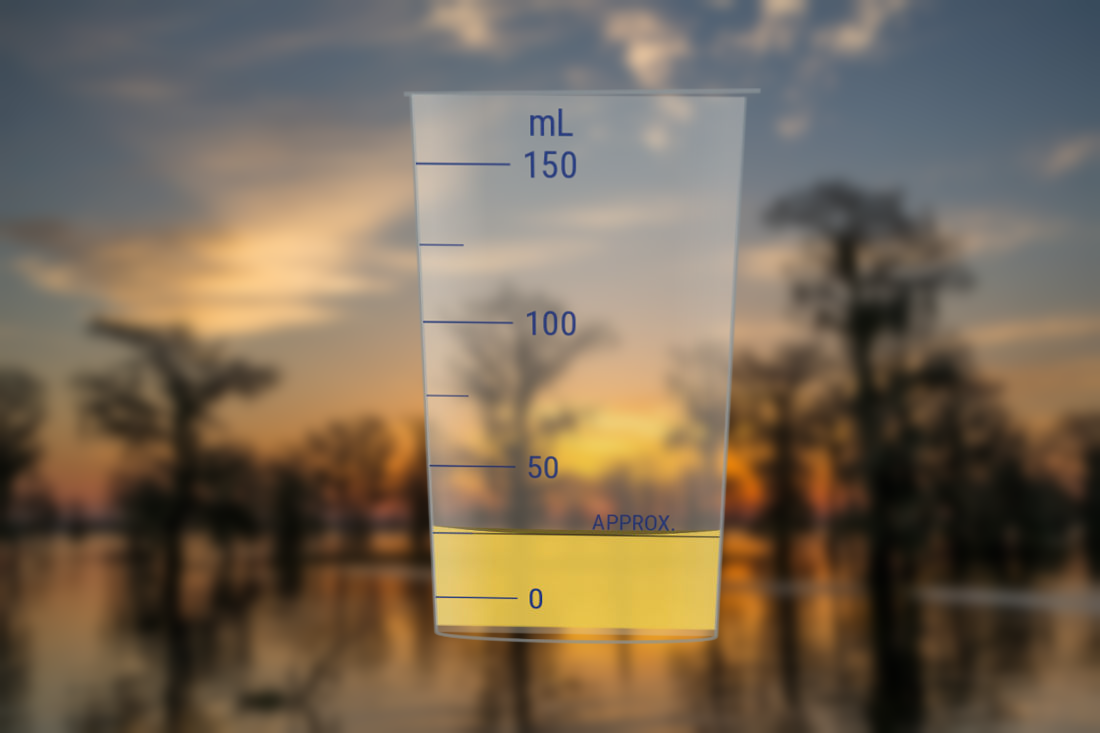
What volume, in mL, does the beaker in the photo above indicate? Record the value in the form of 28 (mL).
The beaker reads 25 (mL)
